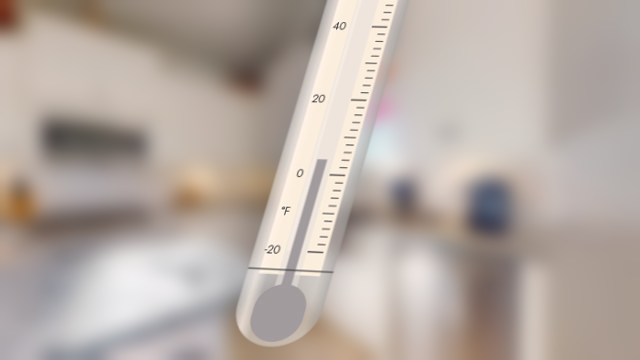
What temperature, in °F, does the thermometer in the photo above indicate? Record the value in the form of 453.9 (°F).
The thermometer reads 4 (°F)
